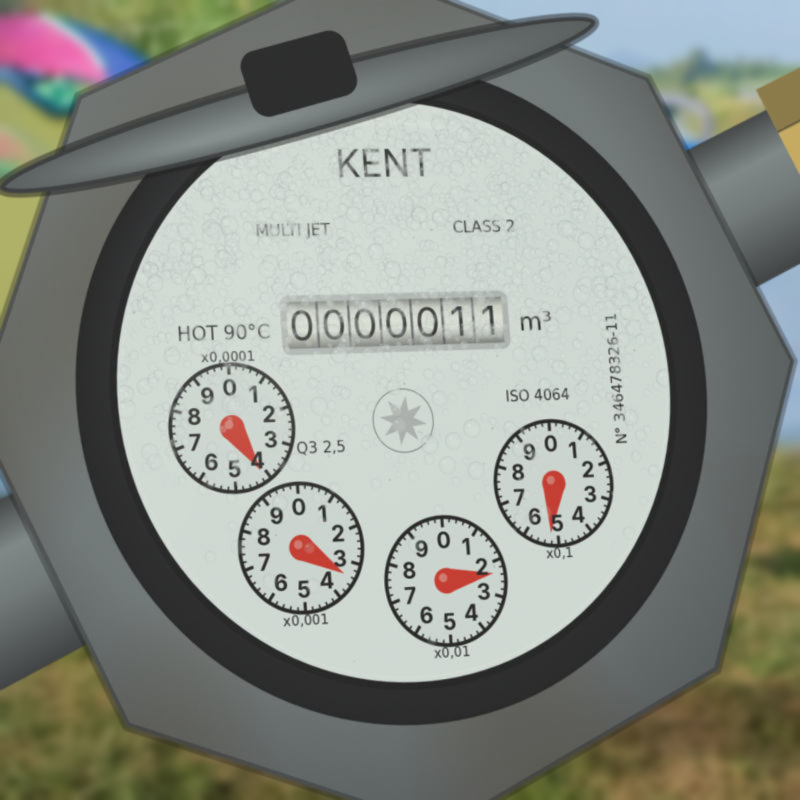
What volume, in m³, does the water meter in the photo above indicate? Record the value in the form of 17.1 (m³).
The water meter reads 11.5234 (m³)
